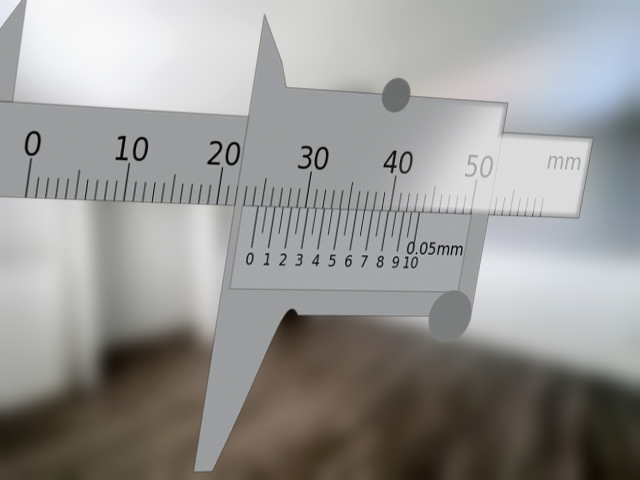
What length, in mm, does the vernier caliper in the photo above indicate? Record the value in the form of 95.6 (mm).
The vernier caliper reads 24.6 (mm)
